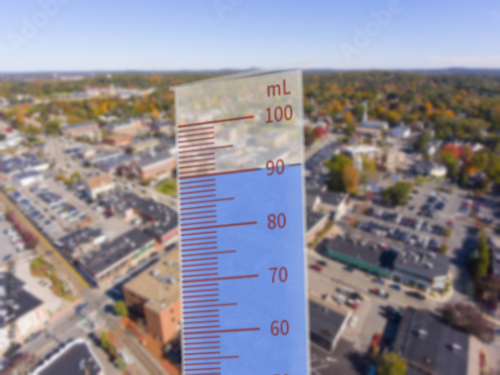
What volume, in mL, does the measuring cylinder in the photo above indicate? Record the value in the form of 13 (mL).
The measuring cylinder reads 90 (mL)
